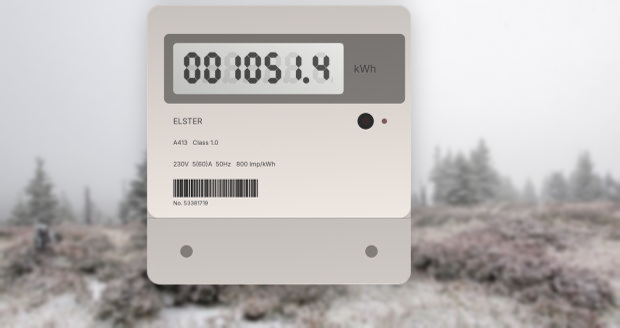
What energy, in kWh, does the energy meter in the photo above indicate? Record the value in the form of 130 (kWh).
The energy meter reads 1051.4 (kWh)
